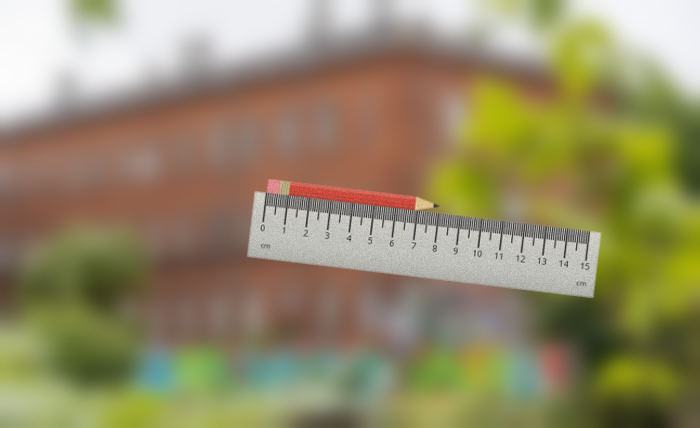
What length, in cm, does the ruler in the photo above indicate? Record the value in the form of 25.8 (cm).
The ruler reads 8 (cm)
